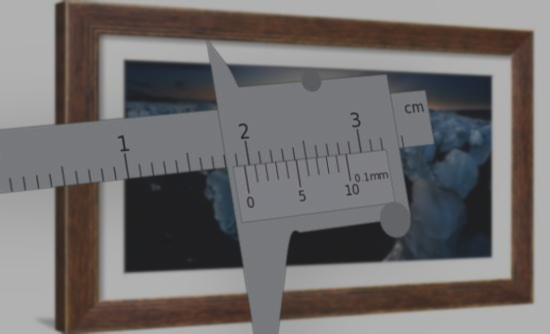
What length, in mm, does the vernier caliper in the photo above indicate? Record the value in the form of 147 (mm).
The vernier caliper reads 19.6 (mm)
